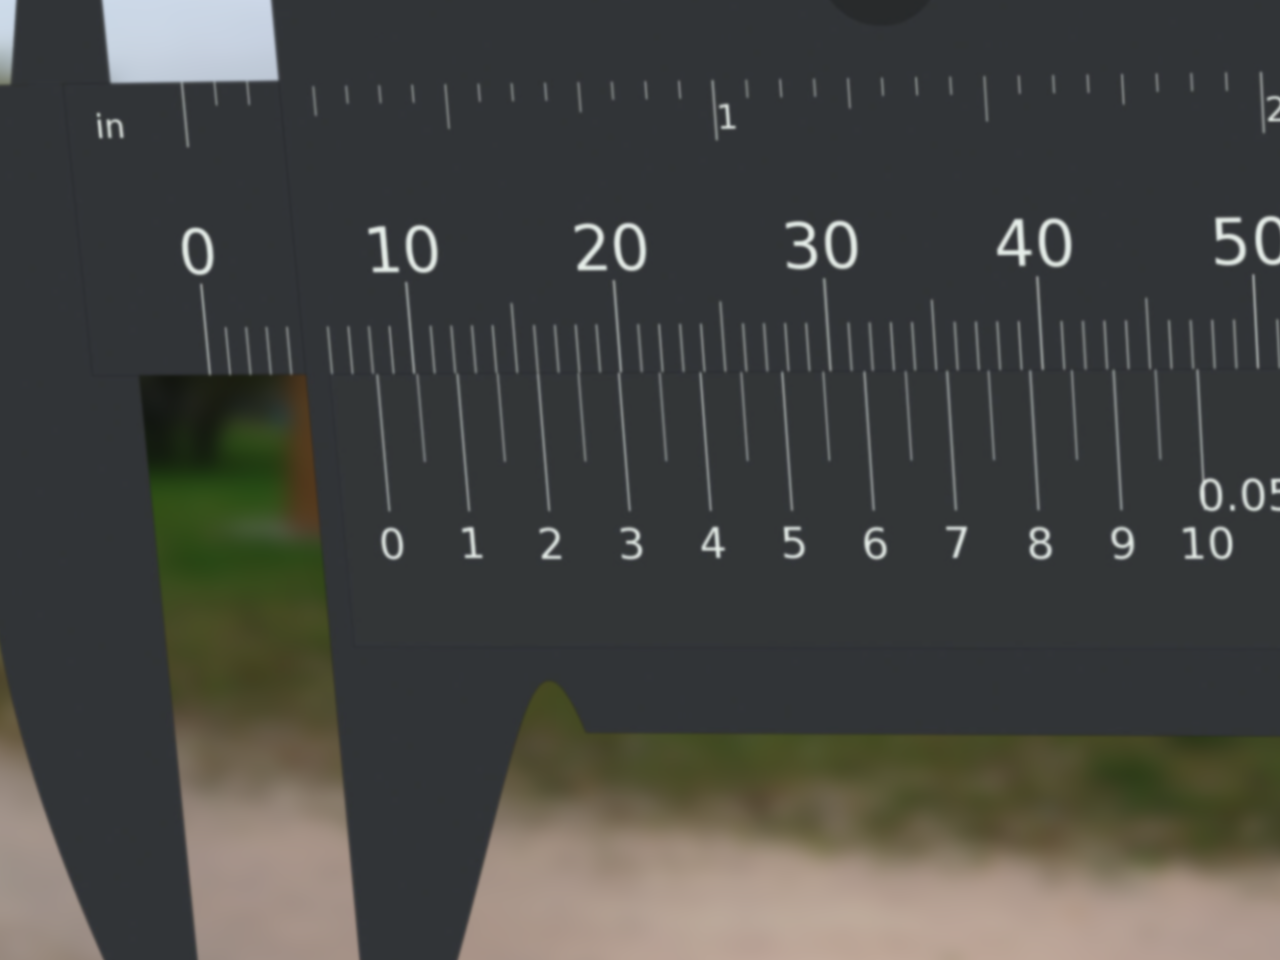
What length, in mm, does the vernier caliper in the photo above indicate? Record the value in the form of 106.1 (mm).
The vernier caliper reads 8.2 (mm)
